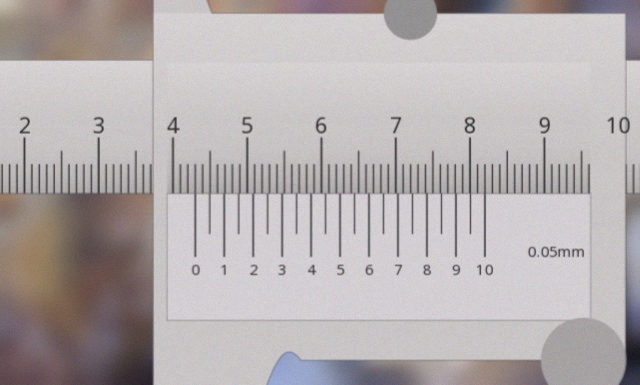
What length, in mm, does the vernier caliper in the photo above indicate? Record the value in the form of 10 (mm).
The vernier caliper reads 43.0 (mm)
